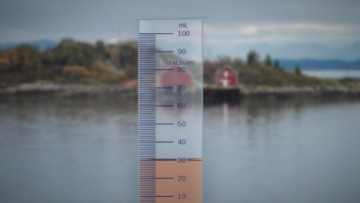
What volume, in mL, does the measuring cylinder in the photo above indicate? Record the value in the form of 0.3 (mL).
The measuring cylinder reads 30 (mL)
